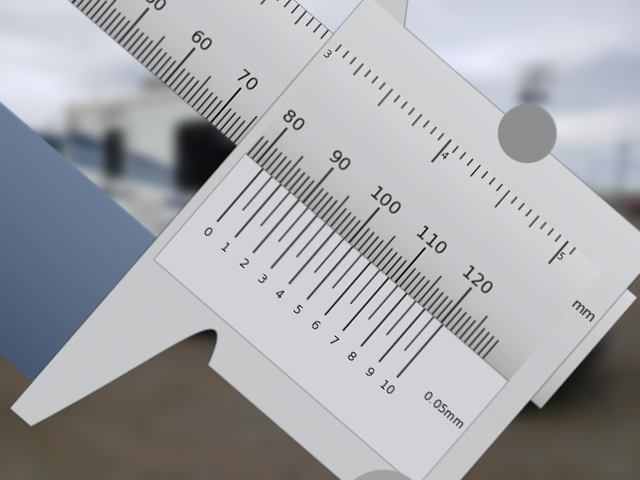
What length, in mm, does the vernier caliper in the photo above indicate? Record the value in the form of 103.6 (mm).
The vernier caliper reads 81.4 (mm)
